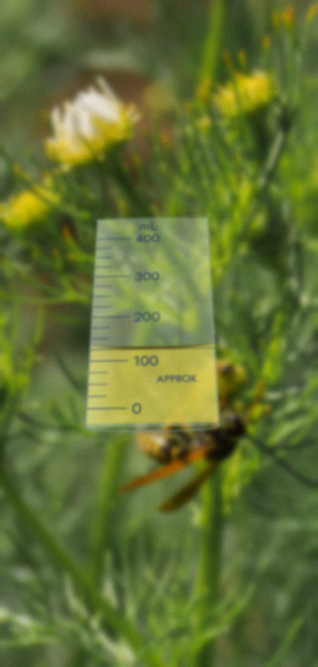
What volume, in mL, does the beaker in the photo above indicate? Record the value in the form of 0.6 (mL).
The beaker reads 125 (mL)
